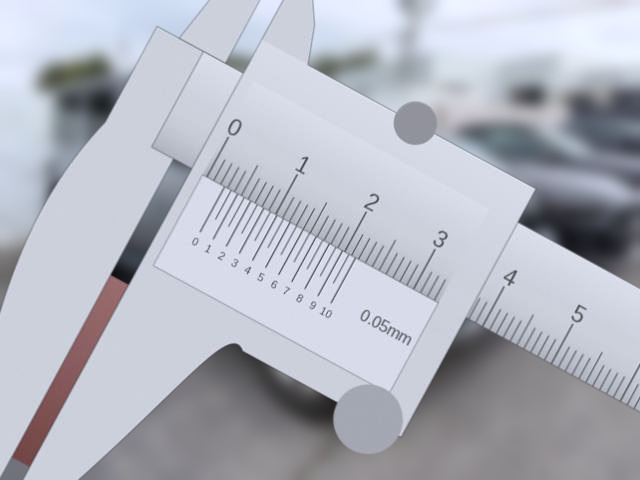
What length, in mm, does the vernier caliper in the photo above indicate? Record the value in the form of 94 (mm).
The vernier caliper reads 2.6 (mm)
